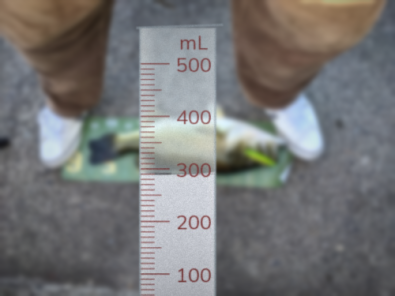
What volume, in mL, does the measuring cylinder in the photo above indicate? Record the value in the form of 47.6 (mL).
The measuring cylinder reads 290 (mL)
